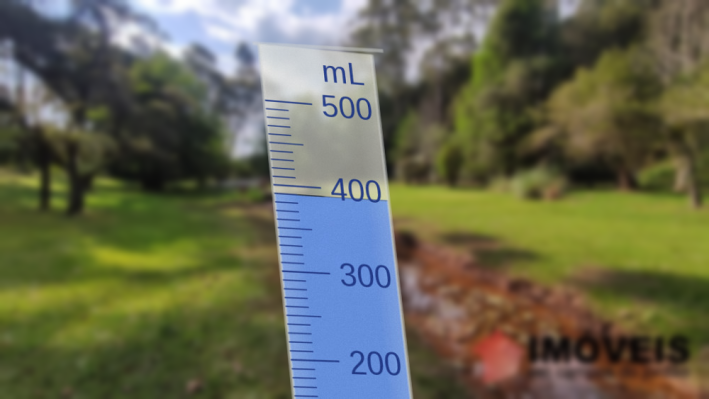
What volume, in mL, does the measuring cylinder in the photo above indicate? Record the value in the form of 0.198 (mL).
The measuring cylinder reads 390 (mL)
